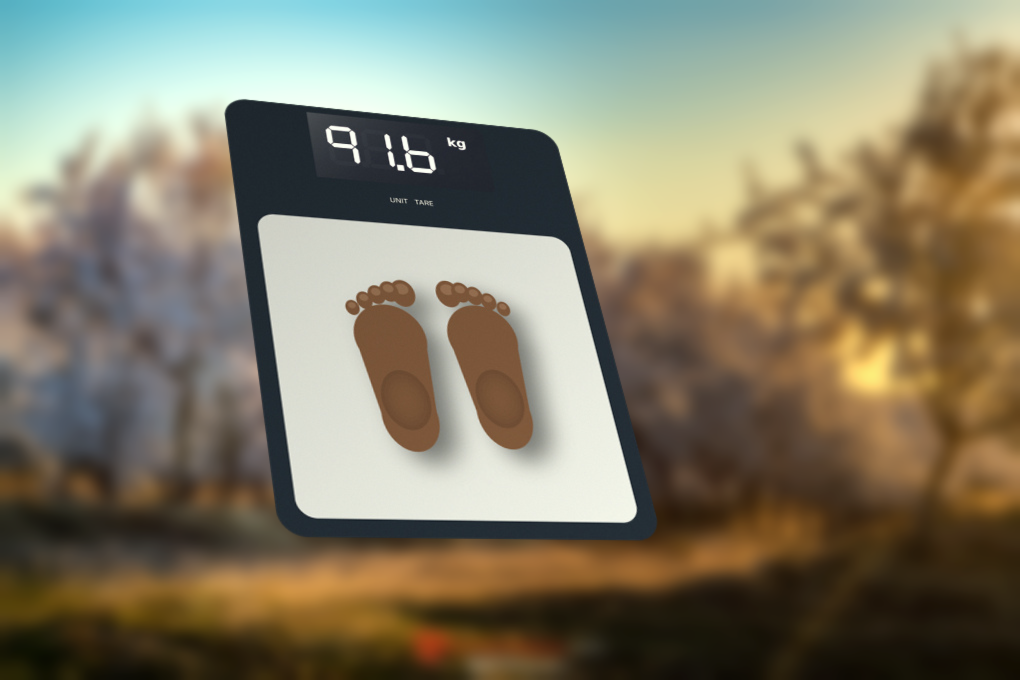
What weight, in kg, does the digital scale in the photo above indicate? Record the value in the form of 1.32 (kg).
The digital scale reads 91.6 (kg)
